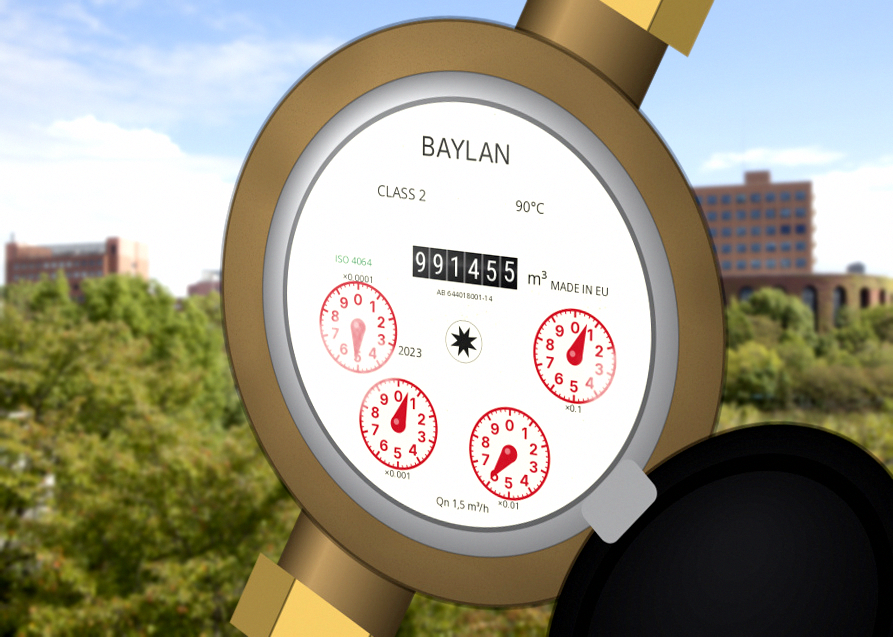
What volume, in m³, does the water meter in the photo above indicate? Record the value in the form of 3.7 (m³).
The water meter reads 991455.0605 (m³)
